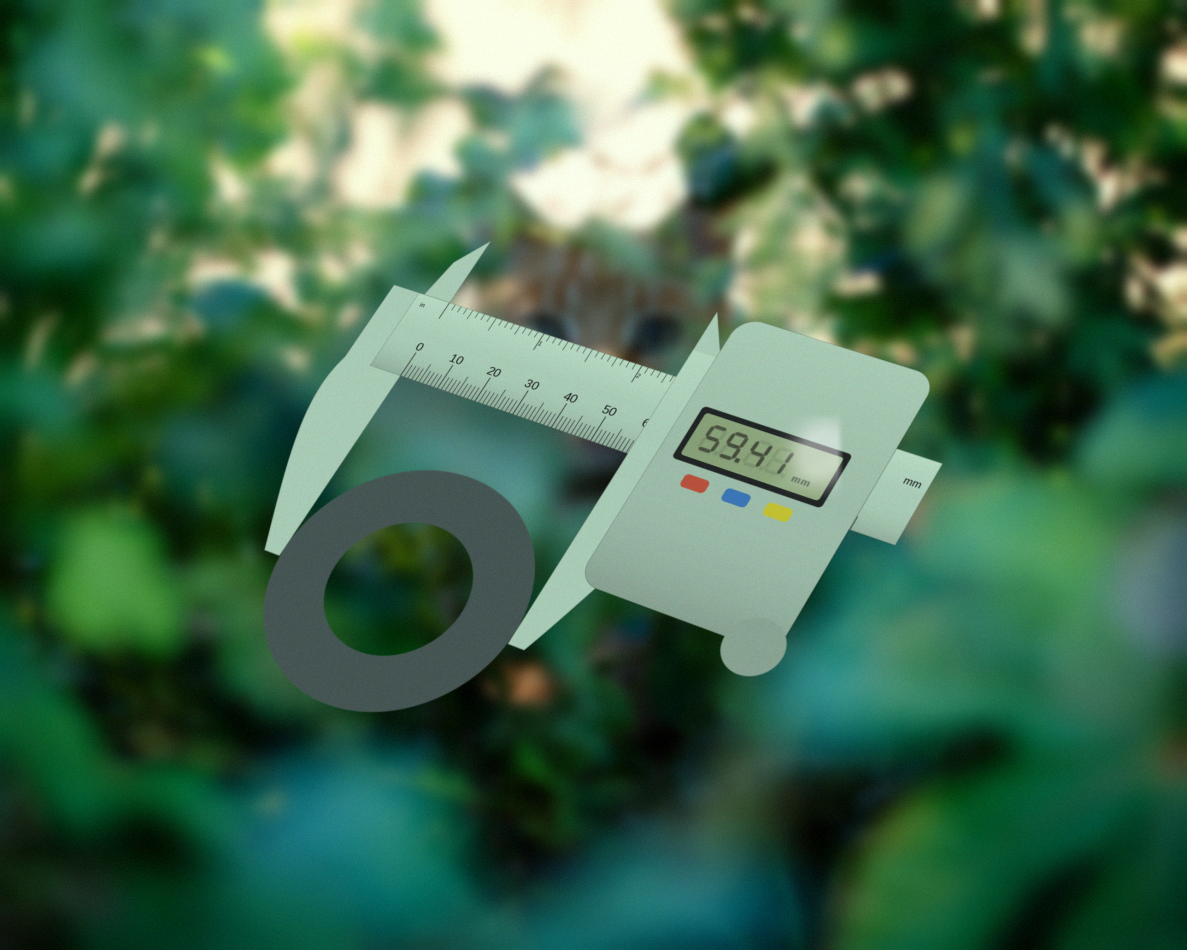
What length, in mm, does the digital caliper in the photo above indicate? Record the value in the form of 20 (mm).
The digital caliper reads 59.41 (mm)
